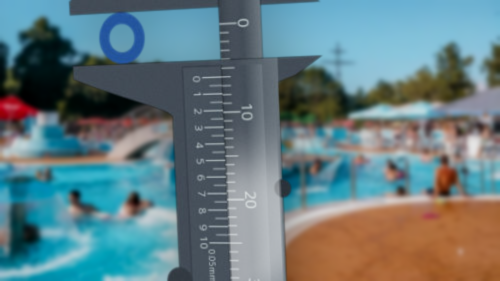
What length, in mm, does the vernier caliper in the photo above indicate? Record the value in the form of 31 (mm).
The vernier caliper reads 6.0 (mm)
